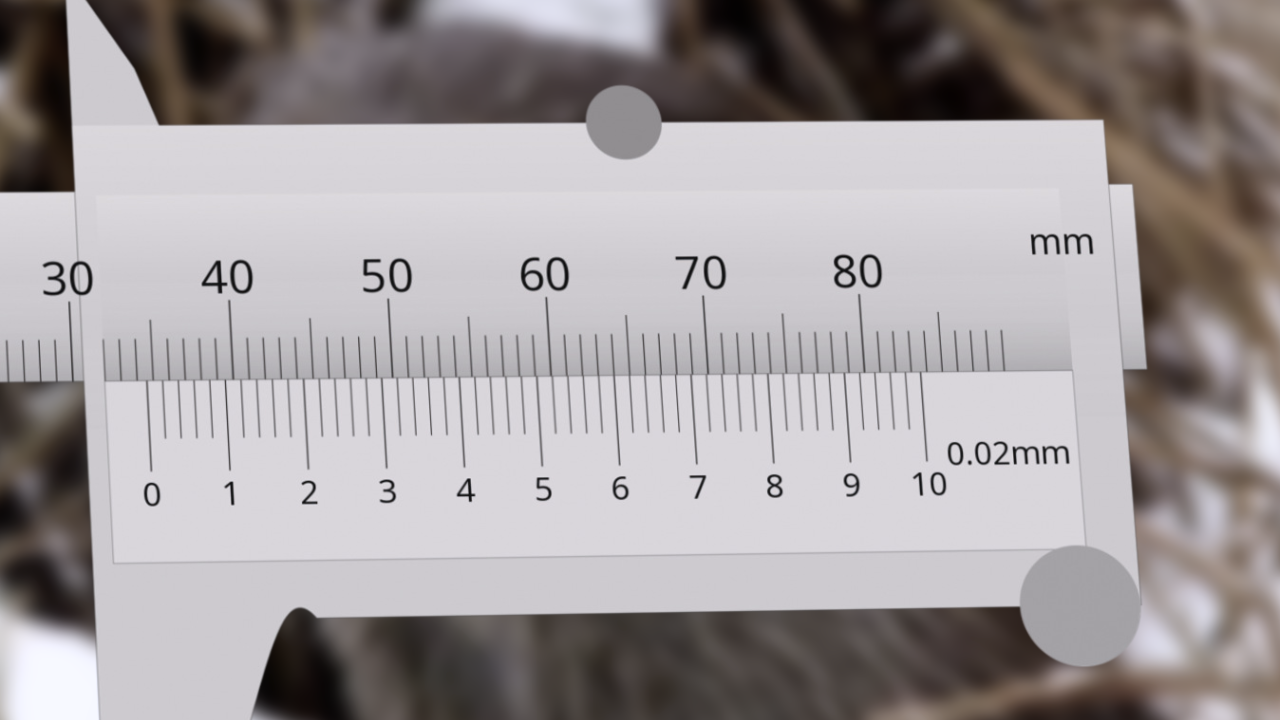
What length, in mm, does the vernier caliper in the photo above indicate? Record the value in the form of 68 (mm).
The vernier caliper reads 34.6 (mm)
